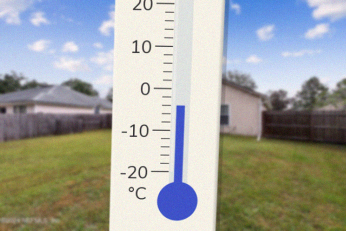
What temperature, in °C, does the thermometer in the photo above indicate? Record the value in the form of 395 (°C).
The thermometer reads -4 (°C)
